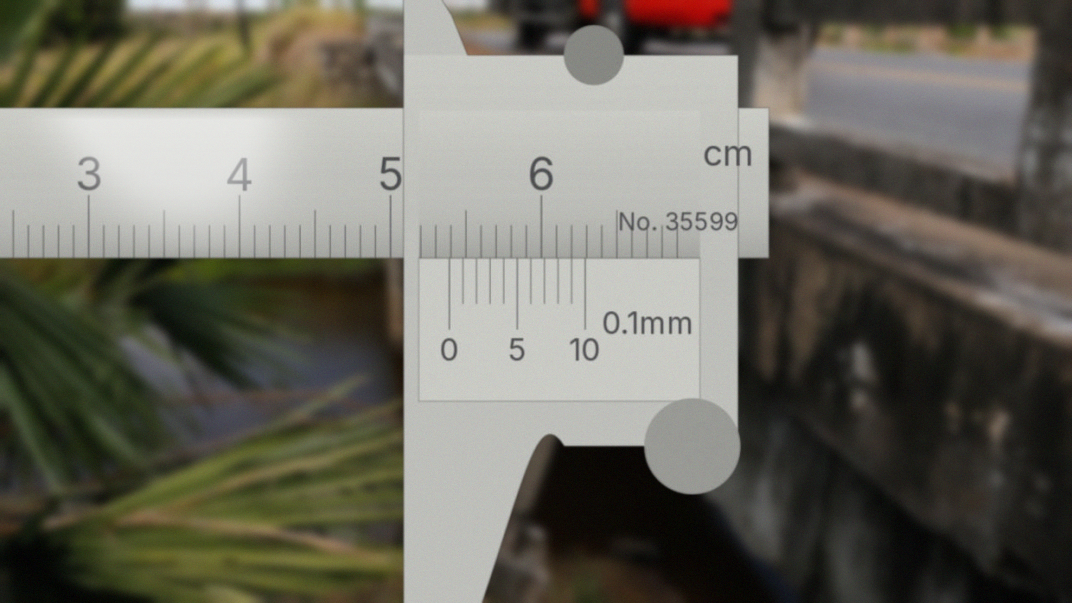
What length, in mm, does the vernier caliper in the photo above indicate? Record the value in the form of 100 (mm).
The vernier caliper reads 53.9 (mm)
